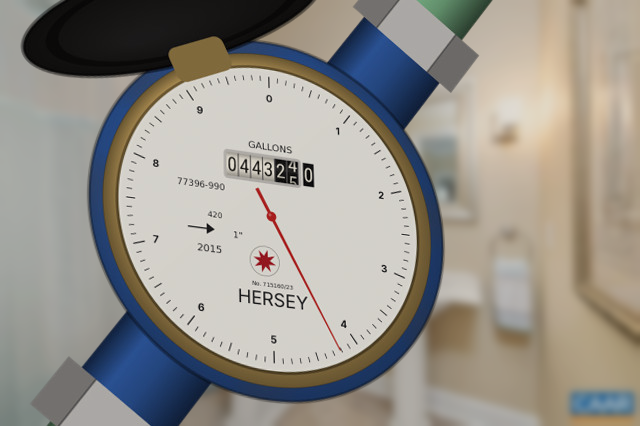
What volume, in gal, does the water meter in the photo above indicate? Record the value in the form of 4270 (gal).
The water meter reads 443244.2 (gal)
